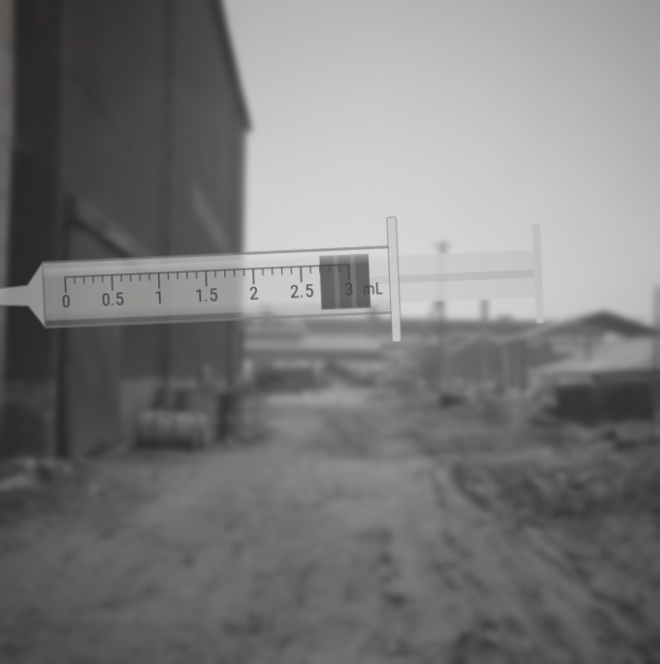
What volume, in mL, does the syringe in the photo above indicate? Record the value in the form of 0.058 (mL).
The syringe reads 2.7 (mL)
